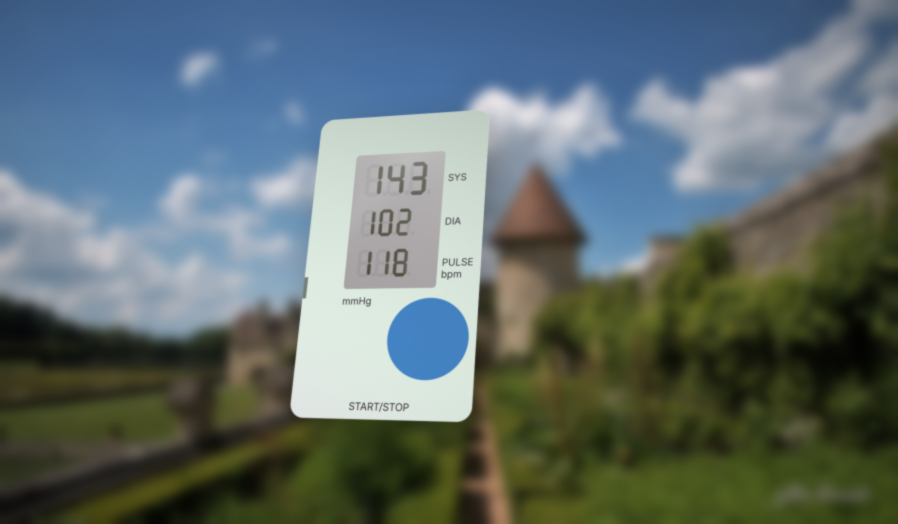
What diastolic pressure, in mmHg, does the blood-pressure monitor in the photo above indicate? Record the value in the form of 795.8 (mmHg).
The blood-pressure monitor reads 102 (mmHg)
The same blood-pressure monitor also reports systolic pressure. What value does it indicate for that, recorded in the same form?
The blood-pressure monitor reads 143 (mmHg)
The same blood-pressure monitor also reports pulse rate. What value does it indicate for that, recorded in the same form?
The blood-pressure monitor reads 118 (bpm)
